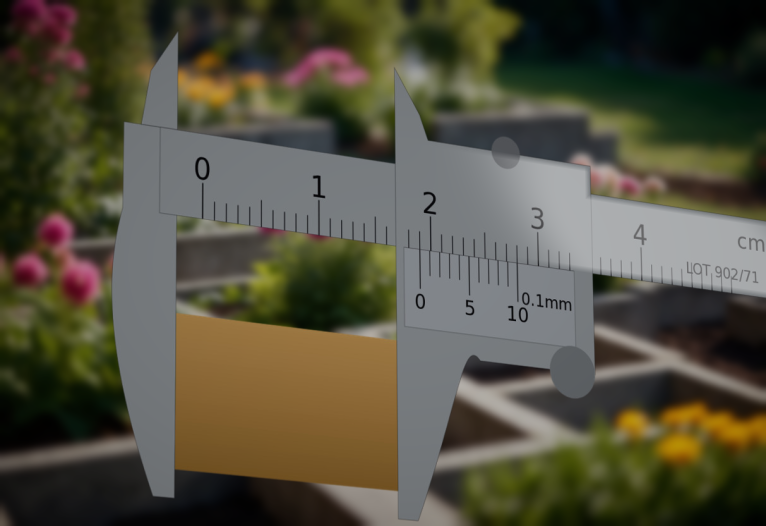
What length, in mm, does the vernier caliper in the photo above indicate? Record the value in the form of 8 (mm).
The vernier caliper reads 19.0 (mm)
